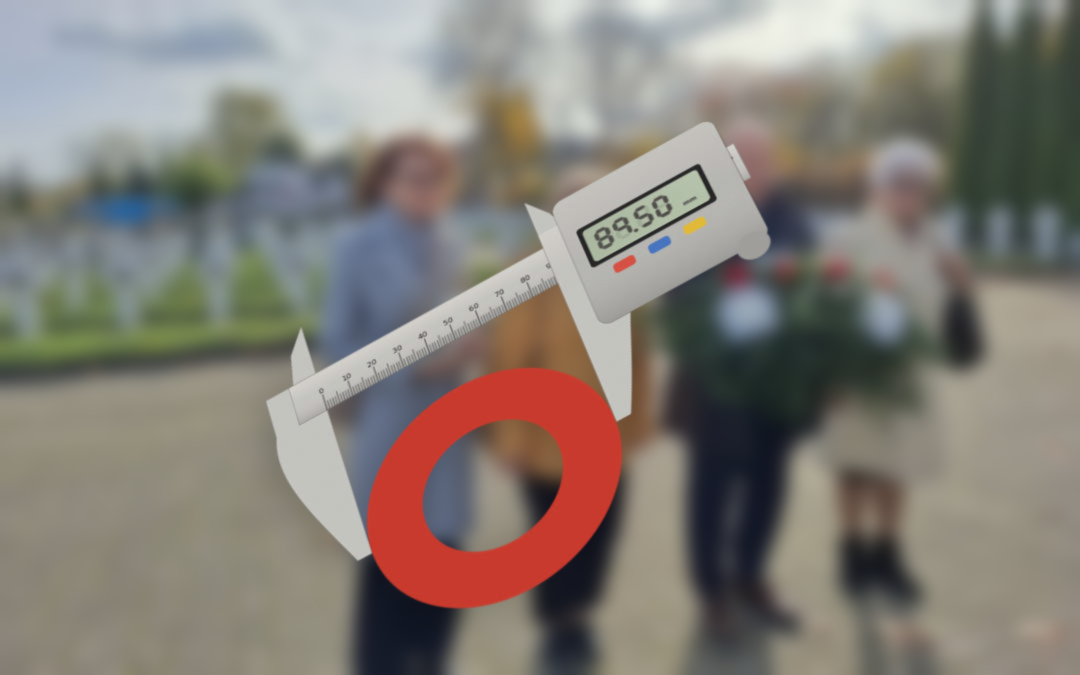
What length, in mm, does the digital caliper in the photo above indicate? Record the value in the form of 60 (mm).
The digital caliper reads 89.50 (mm)
